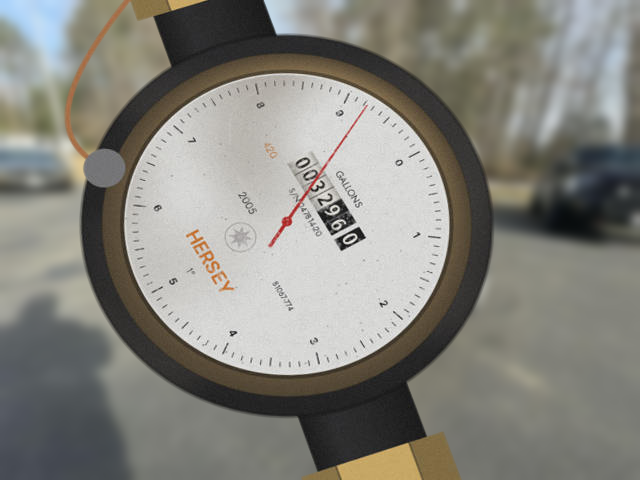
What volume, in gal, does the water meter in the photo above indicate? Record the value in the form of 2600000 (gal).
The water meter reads 32959.2 (gal)
